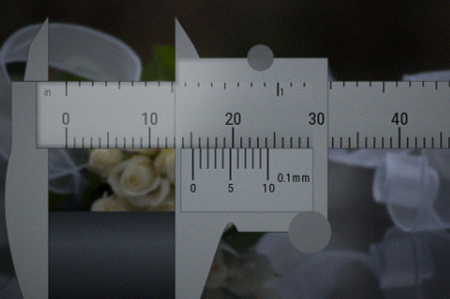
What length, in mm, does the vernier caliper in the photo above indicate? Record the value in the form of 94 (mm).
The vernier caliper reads 15.2 (mm)
